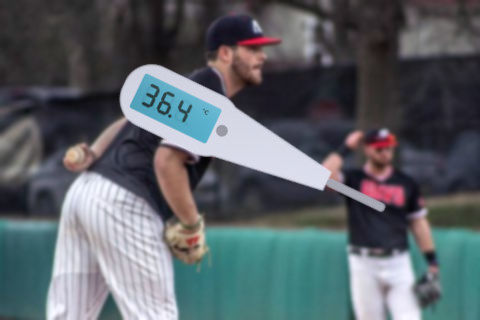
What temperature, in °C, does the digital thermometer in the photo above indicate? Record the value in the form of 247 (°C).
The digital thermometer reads 36.4 (°C)
